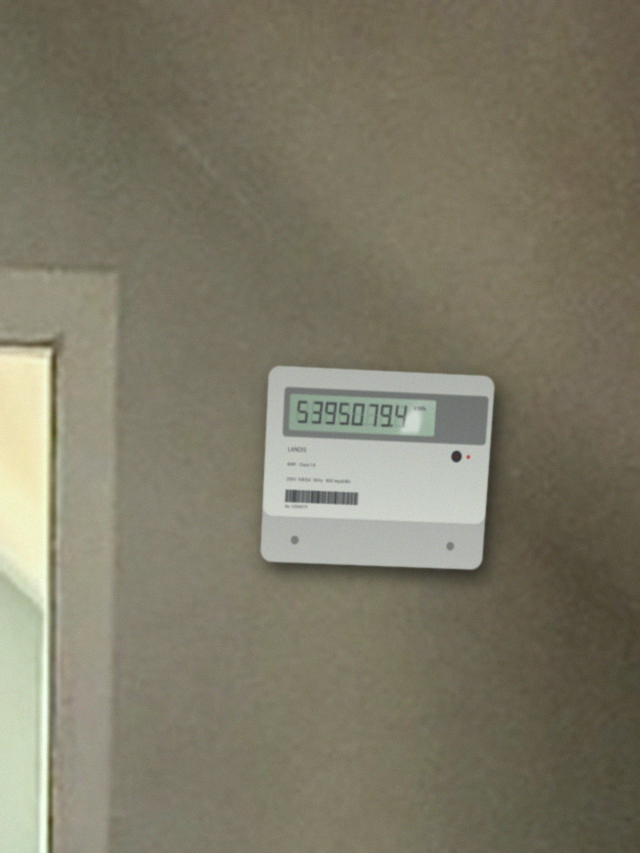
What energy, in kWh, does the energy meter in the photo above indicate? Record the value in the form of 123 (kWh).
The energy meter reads 5395079.4 (kWh)
